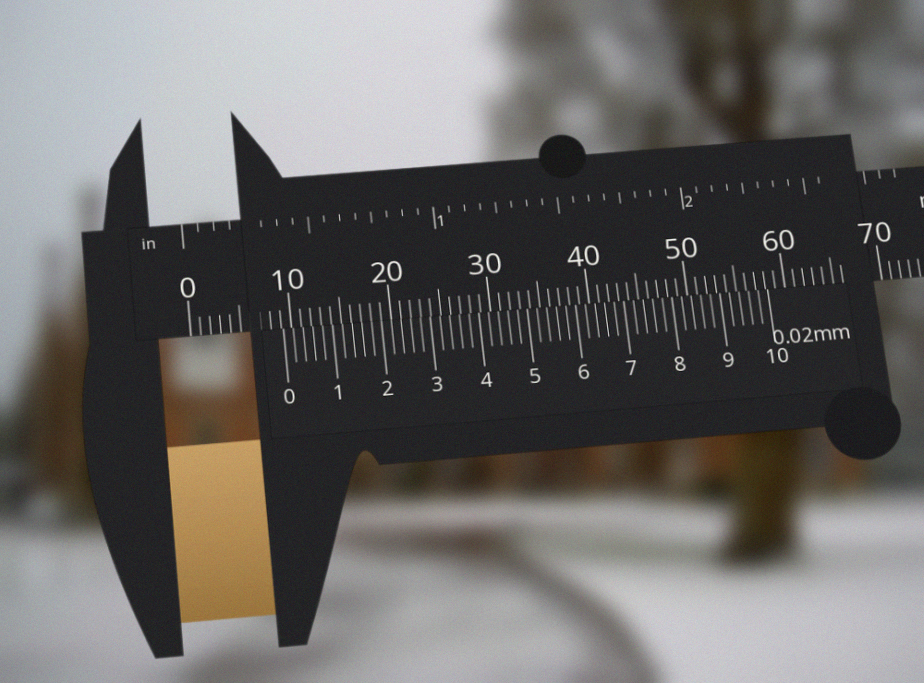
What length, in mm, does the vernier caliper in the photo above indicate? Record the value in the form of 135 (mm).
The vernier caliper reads 9.2 (mm)
